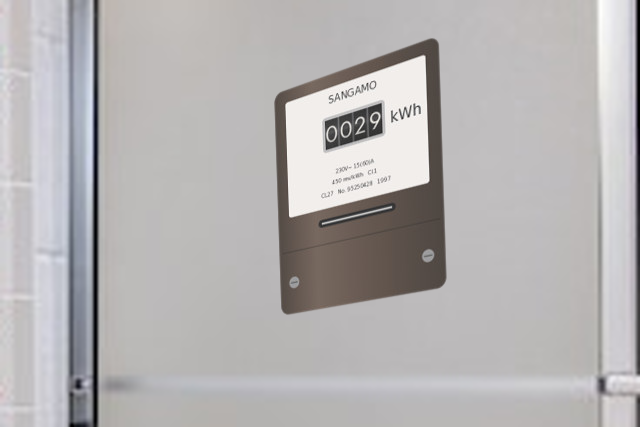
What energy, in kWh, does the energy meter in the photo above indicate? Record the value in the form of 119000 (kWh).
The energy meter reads 29 (kWh)
